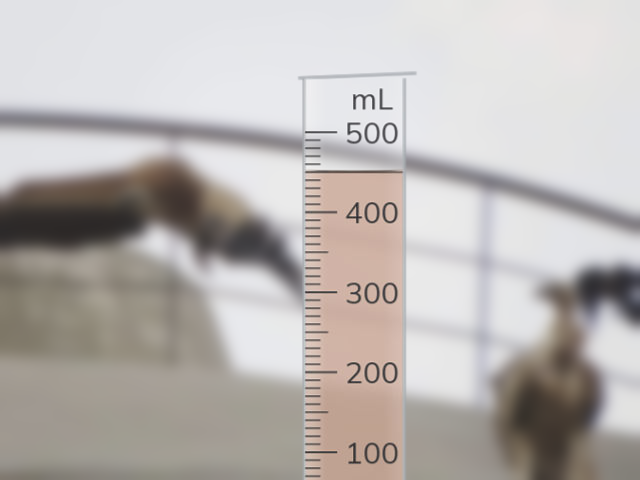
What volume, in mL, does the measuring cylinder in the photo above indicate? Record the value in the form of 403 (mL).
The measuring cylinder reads 450 (mL)
